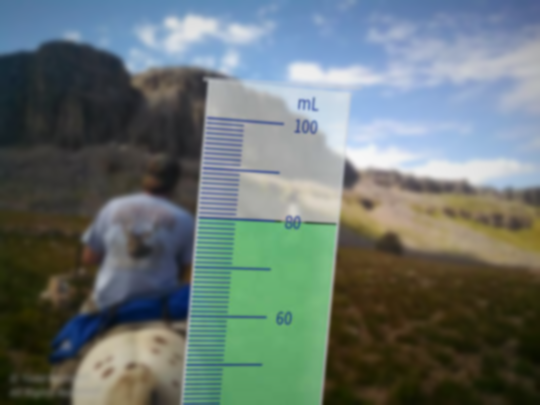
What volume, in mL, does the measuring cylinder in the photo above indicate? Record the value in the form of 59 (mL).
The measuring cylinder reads 80 (mL)
